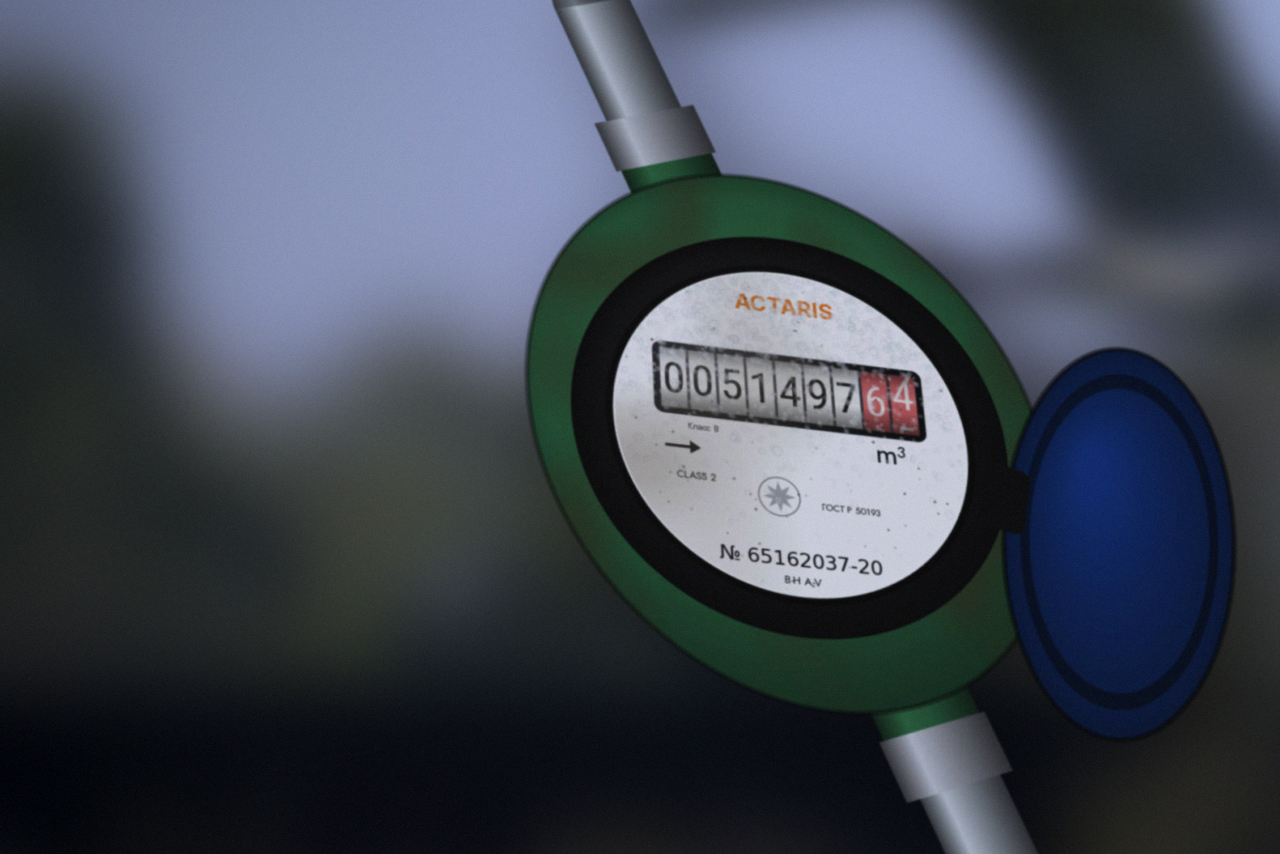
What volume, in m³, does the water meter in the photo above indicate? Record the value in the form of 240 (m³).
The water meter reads 51497.64 (m³)
